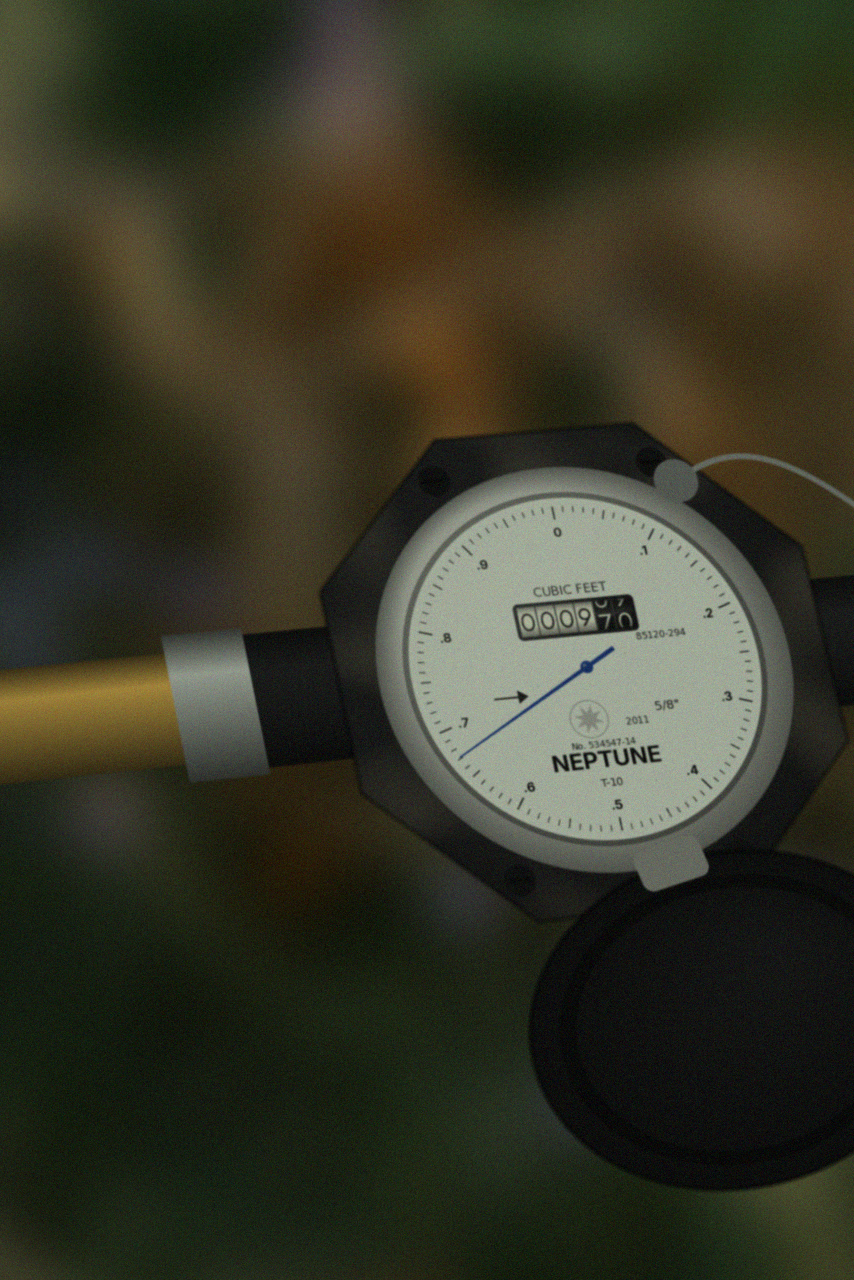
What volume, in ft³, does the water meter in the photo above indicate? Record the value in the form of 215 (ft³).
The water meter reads 969.67 (ft³)
